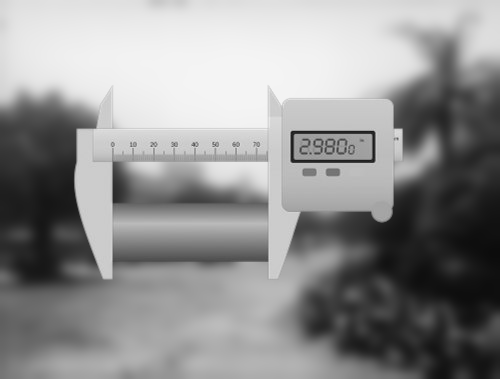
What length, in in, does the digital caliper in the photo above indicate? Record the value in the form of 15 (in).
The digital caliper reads 2.9800 (in)
